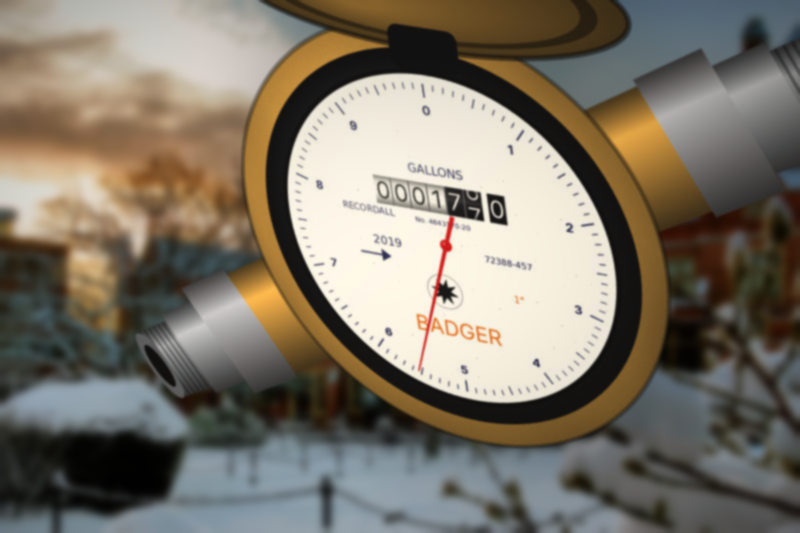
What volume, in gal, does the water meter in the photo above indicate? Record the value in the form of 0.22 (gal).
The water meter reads 1765.5 (gal)
